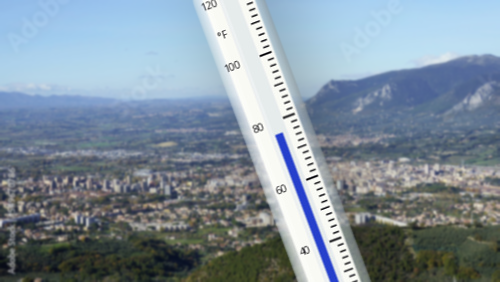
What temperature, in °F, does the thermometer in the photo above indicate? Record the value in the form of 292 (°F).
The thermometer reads 76 (°F)
